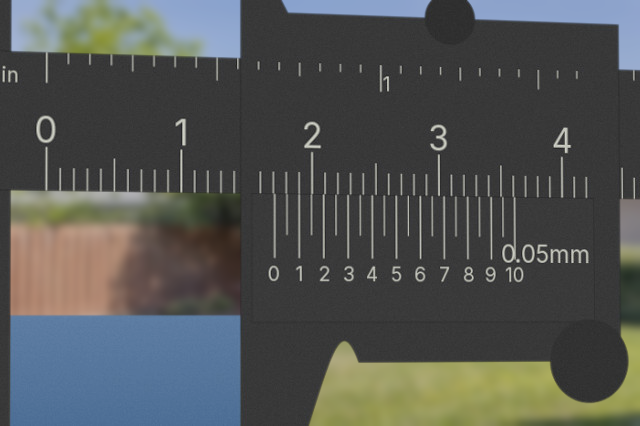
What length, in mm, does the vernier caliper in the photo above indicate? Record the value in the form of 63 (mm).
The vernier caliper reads 17.1 (mm)
